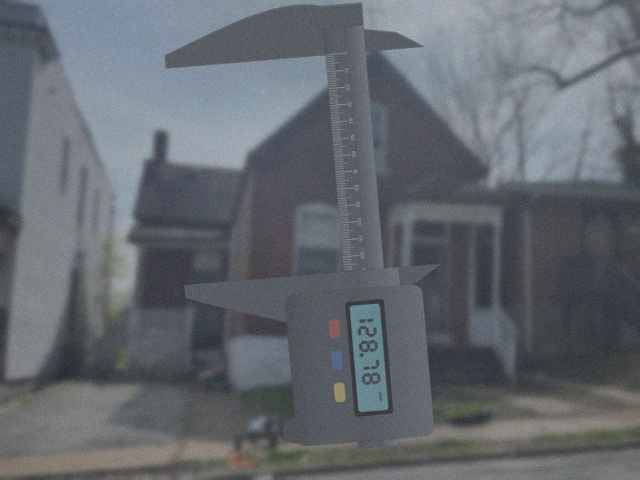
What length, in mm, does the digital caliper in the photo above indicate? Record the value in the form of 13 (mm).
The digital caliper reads 128.78 (mm)
